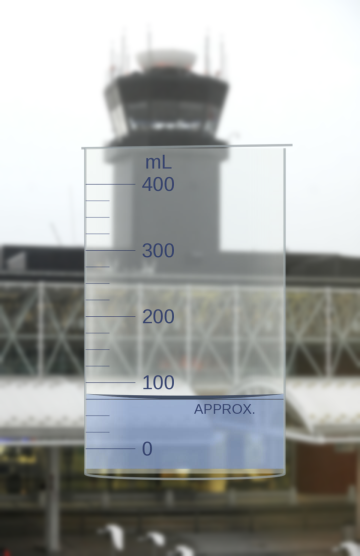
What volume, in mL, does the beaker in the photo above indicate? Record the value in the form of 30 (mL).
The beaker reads 75 (mL)
